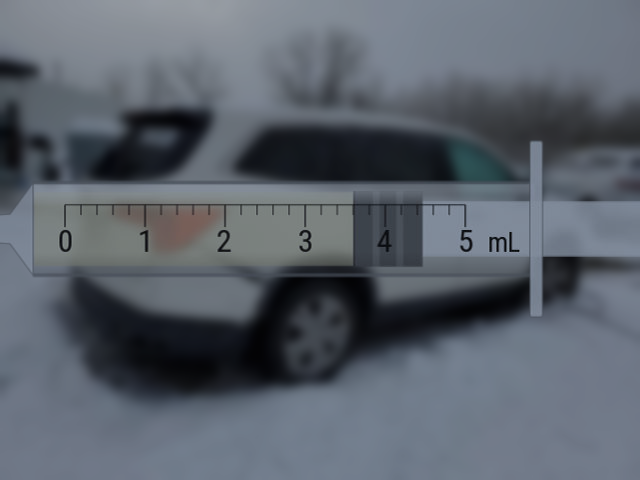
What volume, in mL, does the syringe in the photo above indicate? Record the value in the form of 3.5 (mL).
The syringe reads 3.6 (mL)
